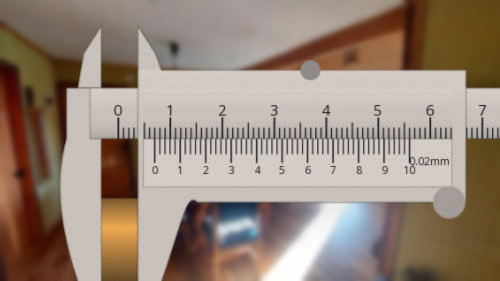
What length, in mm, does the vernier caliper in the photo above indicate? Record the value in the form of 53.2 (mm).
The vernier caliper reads 7.0 (mm)
